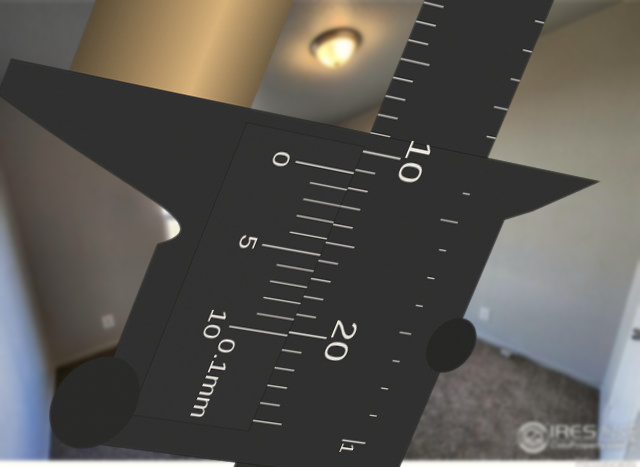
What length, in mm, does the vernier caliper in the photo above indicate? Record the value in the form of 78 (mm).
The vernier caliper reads 11.2 (mm)
